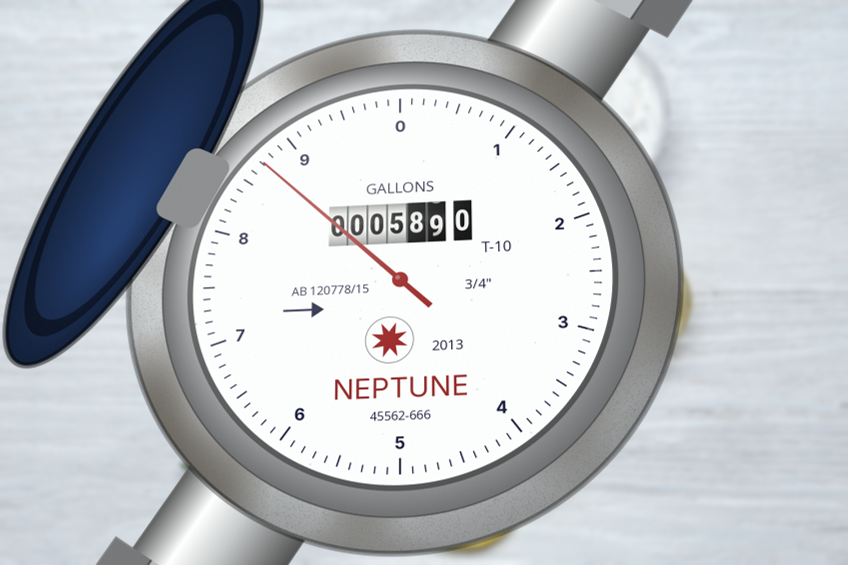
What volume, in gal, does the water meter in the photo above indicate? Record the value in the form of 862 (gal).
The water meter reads 5888.7 (gal)
